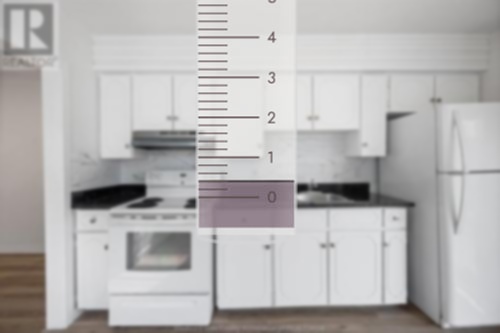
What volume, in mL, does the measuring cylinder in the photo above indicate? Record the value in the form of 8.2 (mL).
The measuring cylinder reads 0.4 (mL)
